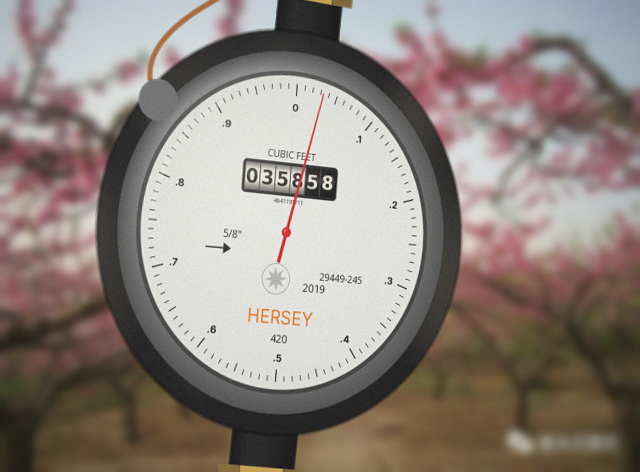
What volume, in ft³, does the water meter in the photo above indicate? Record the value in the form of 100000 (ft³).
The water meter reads 35858.03 (ft³)
